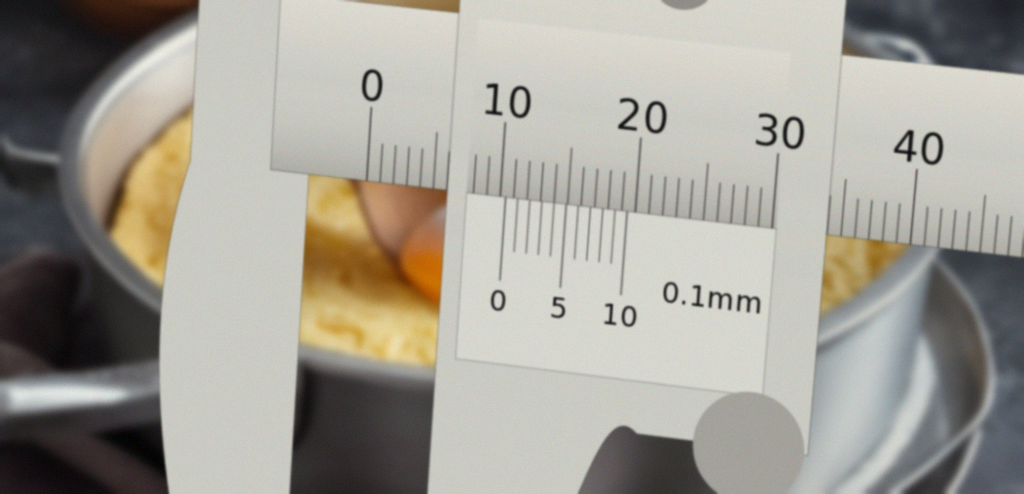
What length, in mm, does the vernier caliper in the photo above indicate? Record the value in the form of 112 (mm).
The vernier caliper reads 10.4 (mm)
